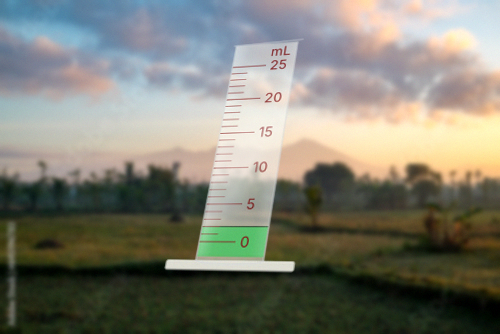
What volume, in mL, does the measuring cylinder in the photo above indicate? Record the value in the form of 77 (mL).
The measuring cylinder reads 2 (mL)
